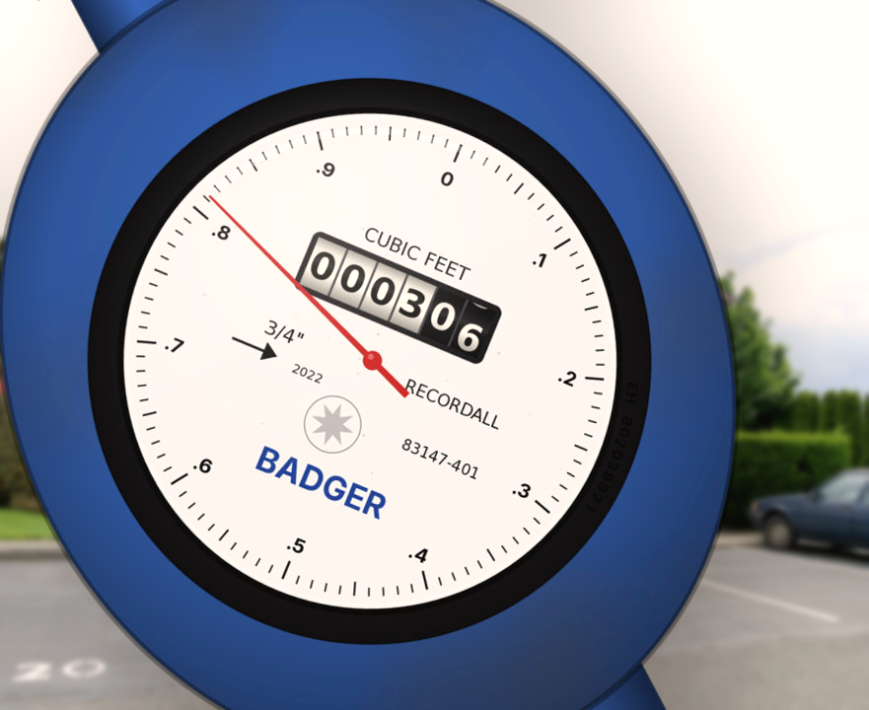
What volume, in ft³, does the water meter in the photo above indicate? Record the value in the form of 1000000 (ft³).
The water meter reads 305.81 (ft³)
